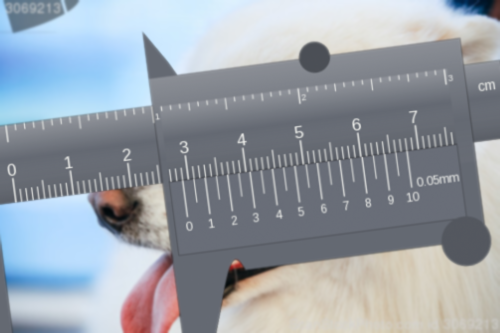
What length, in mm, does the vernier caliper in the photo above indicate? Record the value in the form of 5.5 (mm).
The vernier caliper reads 29.0 (mm)
